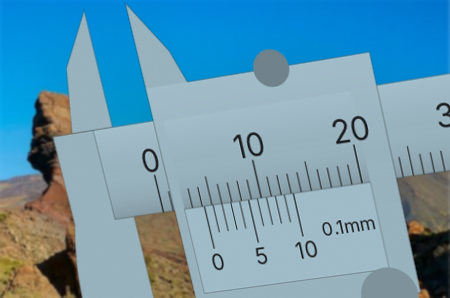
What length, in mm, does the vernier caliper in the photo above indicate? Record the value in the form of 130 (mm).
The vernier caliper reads 4.2 (mm)
